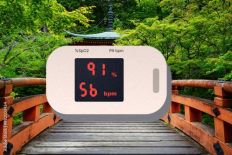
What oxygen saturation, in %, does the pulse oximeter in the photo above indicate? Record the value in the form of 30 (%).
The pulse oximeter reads 91 (%)
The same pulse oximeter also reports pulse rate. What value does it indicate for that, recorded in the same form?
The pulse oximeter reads 56 (bpm)
